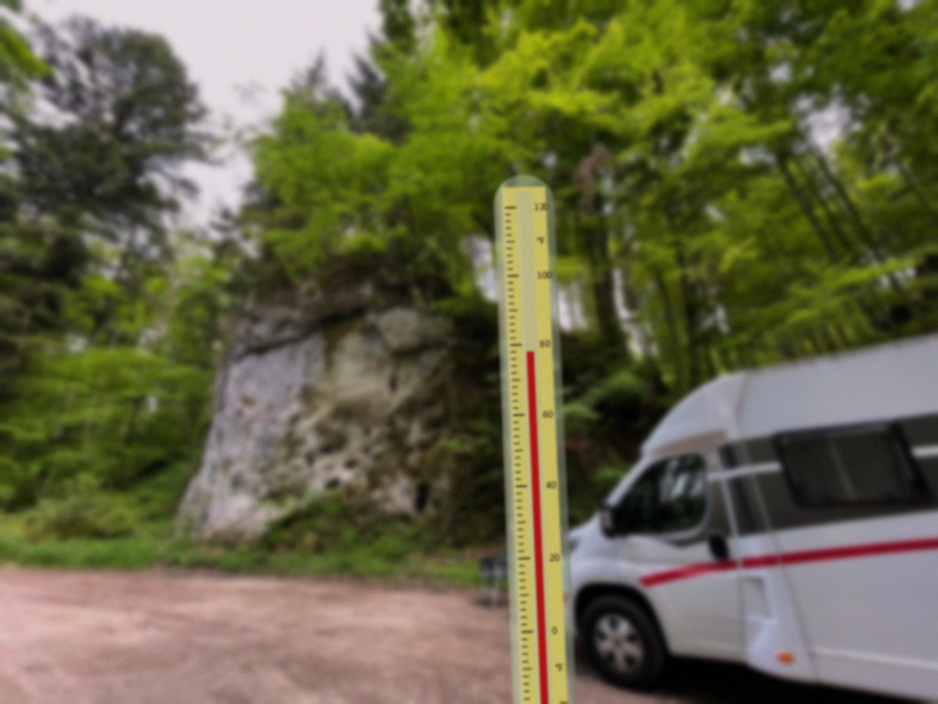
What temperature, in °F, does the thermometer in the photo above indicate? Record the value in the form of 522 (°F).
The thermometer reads 78 (°F)
